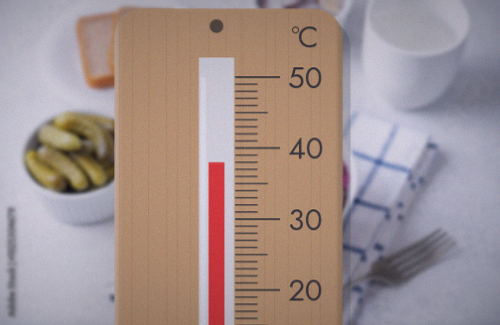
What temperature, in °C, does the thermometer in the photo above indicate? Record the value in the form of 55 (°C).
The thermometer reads 38 (°C)
